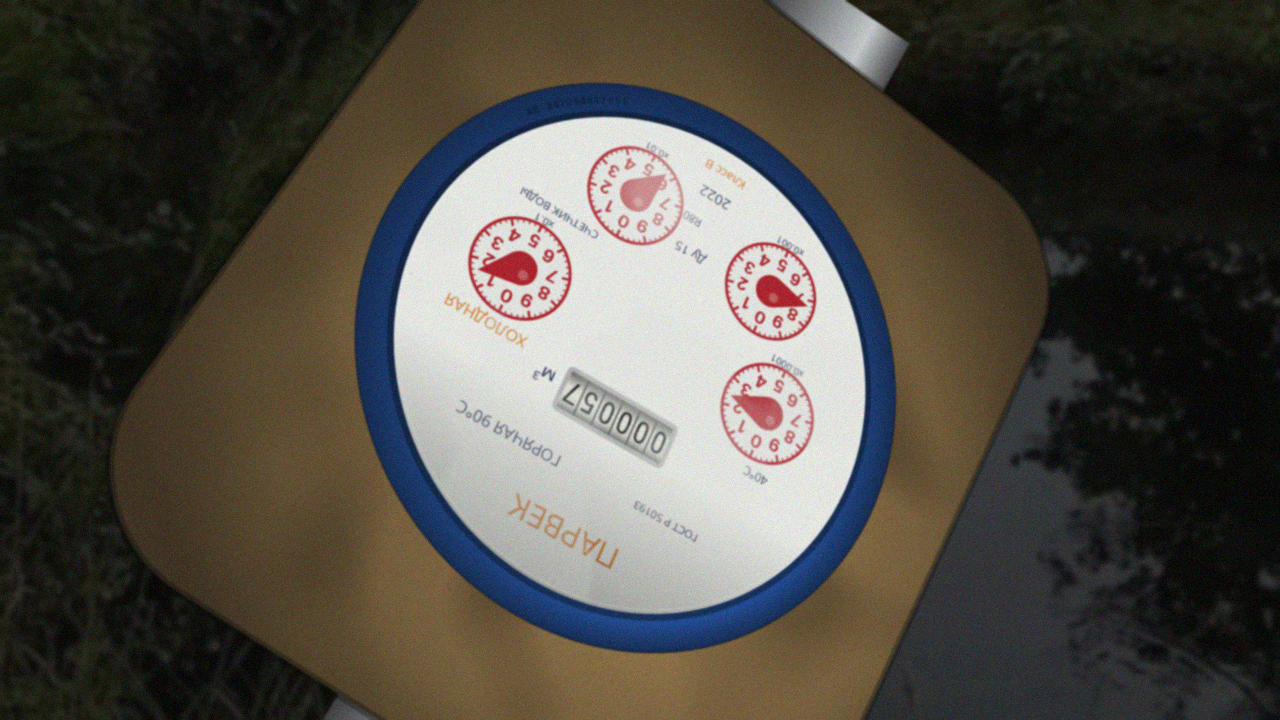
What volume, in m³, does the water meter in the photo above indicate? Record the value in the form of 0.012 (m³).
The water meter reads 57.1572 (m³)
